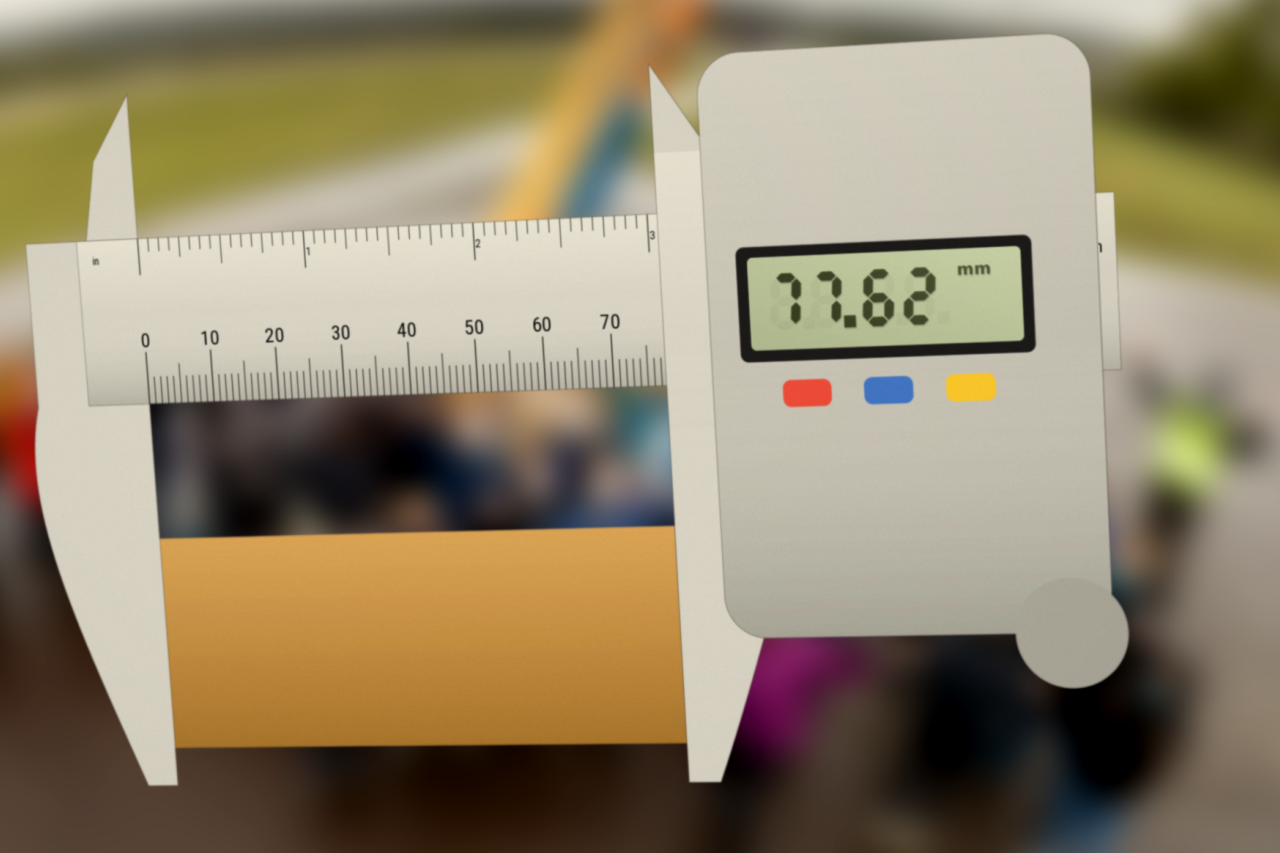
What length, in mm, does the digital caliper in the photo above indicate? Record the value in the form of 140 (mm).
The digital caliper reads 77.62 (mm)
